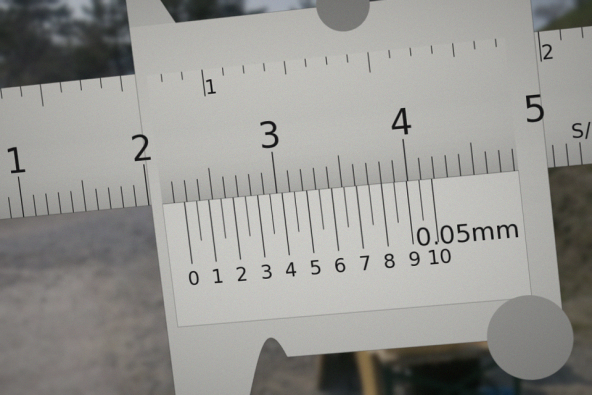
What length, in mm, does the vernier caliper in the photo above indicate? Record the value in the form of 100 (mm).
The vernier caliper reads 22.8 (mm)
